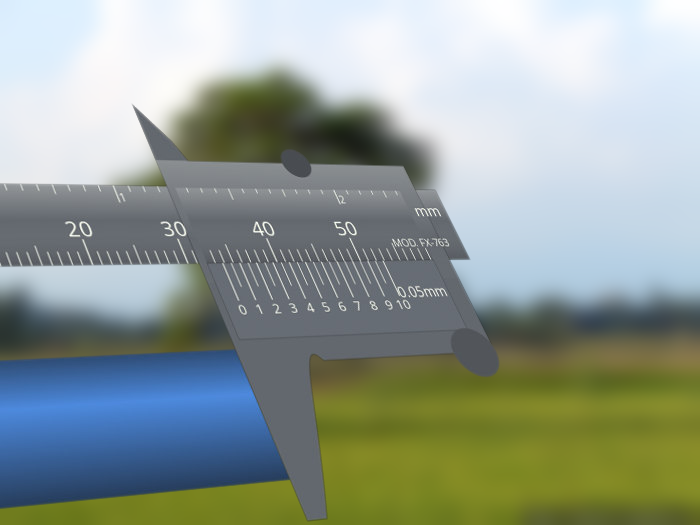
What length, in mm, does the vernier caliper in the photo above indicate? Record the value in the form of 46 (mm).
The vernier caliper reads 33.8 (mm)
